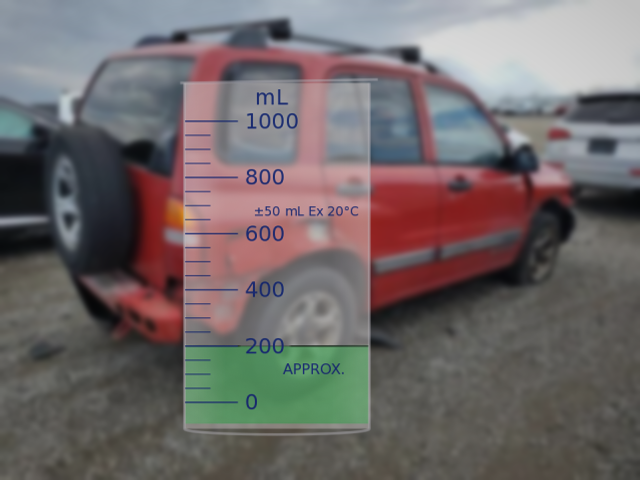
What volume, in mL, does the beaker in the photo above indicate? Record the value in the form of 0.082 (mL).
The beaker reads 200 (mL)
